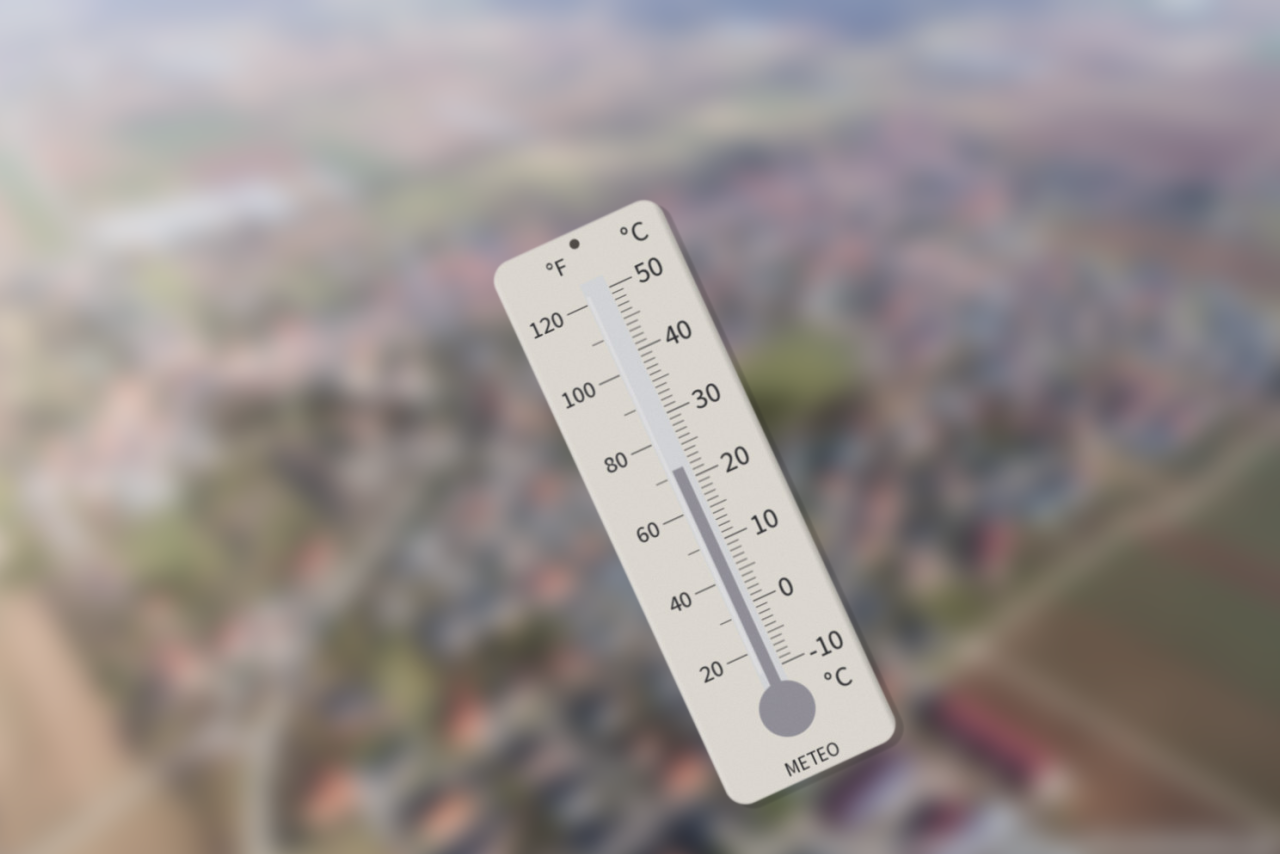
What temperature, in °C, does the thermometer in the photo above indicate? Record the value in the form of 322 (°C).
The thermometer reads 22 (°C)
